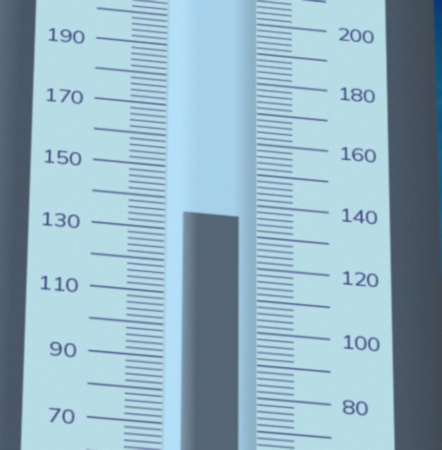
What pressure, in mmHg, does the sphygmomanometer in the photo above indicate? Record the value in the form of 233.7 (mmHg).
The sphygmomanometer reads 136 (mmHg)
